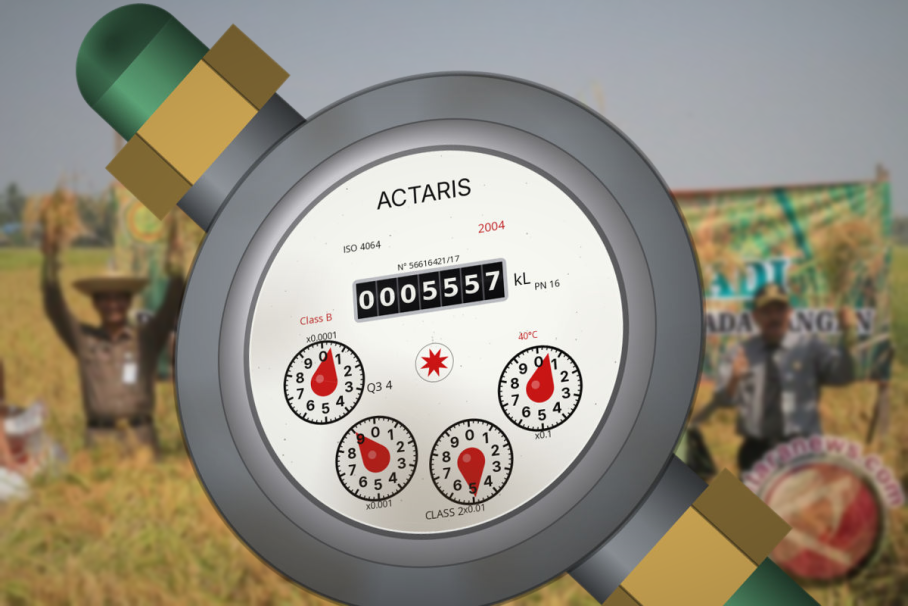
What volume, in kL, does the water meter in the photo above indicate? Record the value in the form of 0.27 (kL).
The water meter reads 5557.0490 (kL)
